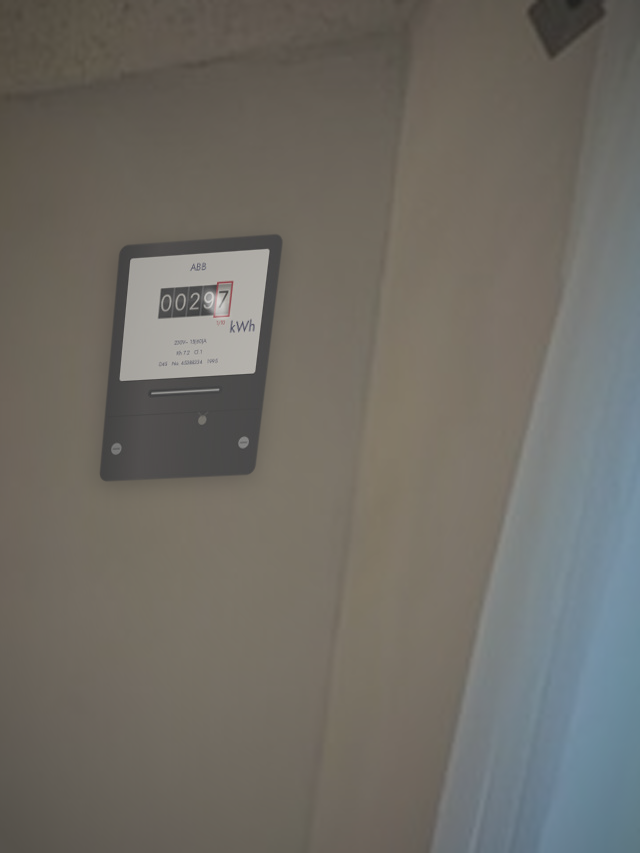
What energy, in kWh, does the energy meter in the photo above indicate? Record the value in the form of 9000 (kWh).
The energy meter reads 29.7 (kWh)
